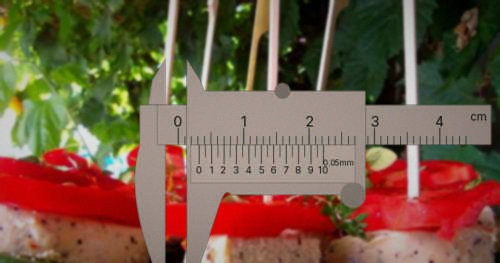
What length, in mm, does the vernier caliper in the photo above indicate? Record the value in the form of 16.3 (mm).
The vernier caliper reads 3.2 (mm)
